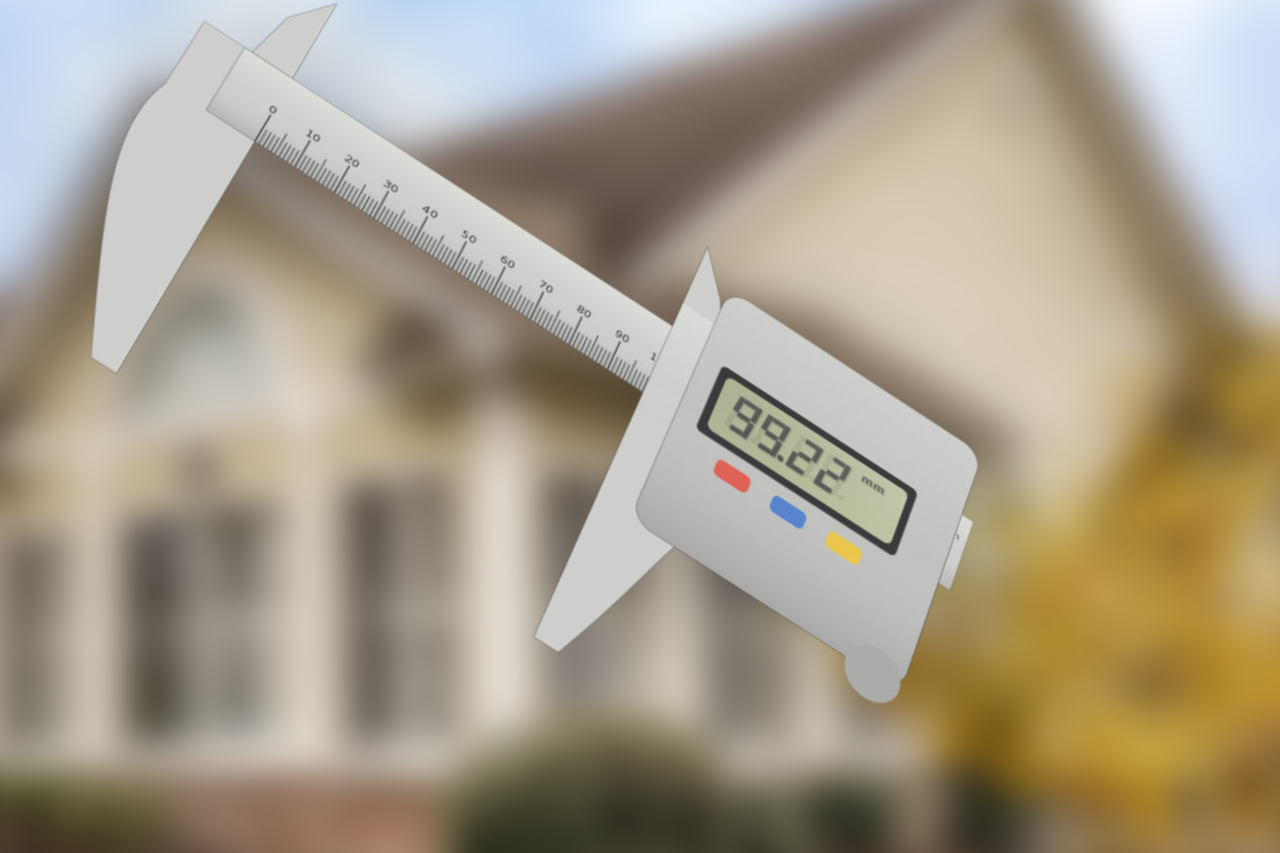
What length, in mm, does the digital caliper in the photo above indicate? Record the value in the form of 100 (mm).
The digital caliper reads 99.22 (mm)
